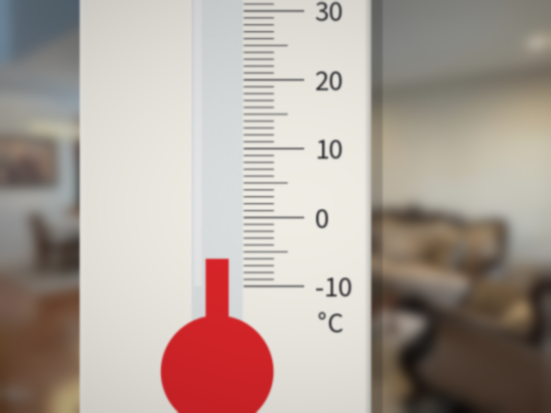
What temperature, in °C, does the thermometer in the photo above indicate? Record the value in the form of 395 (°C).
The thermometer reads -6 (°C)
